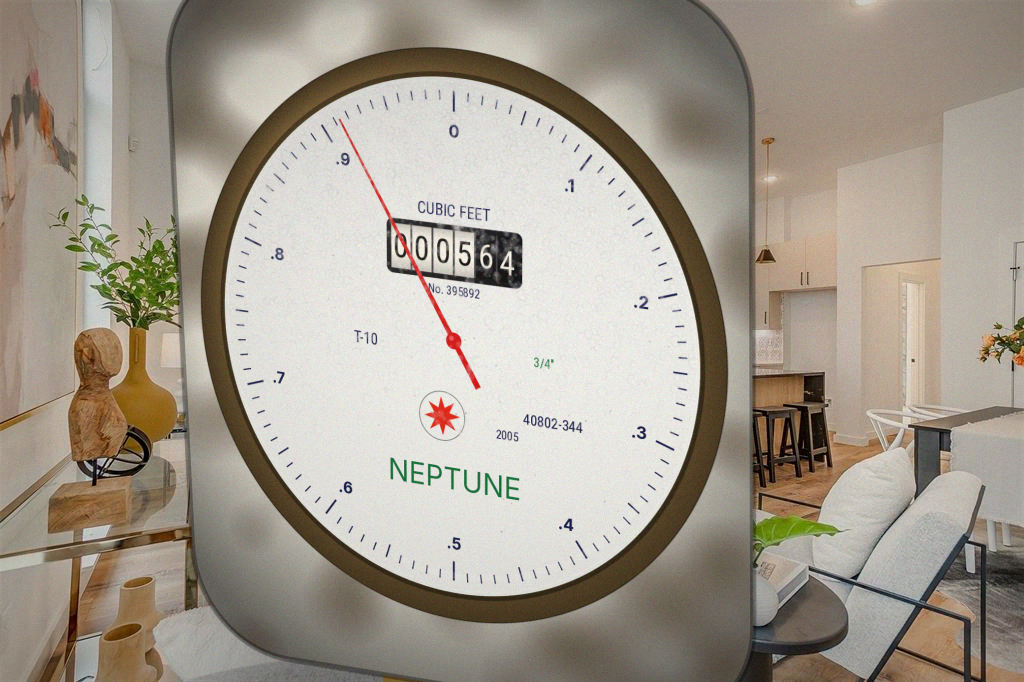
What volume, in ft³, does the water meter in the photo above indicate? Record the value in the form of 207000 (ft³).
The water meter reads 563.91 (ft³)
